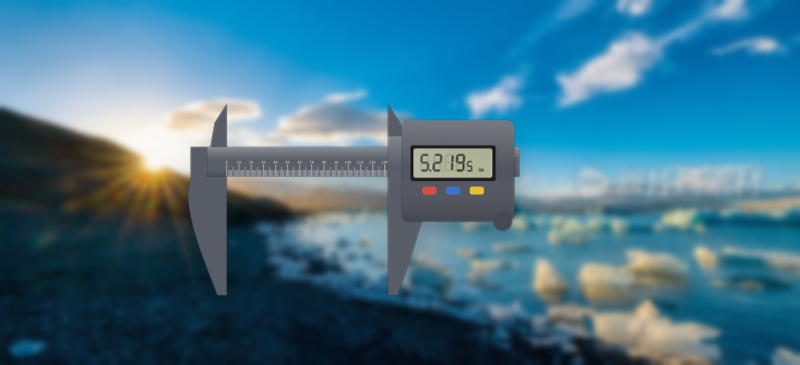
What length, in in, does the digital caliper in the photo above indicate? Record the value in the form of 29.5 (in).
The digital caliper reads 5.2195 (in)
